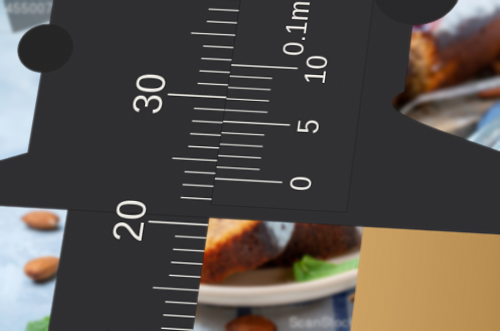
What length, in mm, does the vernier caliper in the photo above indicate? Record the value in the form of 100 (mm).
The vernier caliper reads 23.6 (mm)
